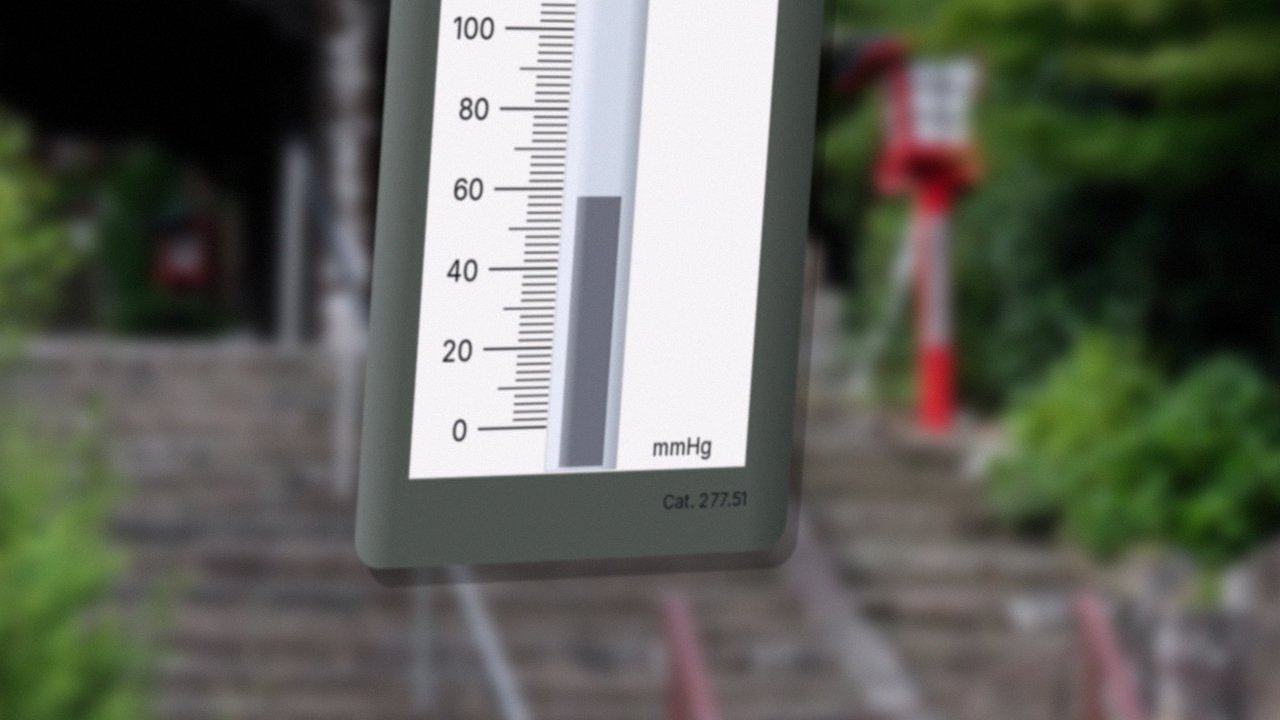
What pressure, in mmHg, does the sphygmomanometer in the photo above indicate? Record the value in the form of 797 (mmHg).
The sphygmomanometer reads 58 (mmHg)
